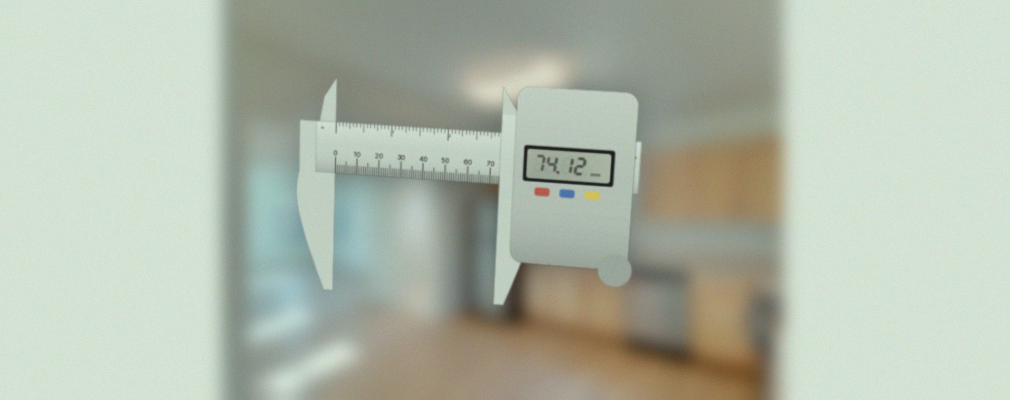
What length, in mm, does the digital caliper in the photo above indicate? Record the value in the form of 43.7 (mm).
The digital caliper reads 74.12 (mm)
